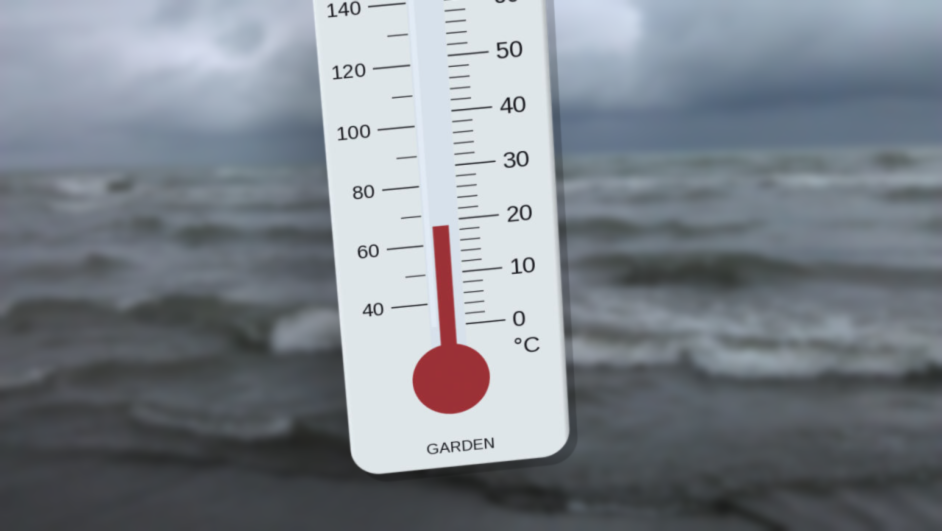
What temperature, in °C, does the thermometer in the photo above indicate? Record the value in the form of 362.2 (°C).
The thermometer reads 19 (°C)
